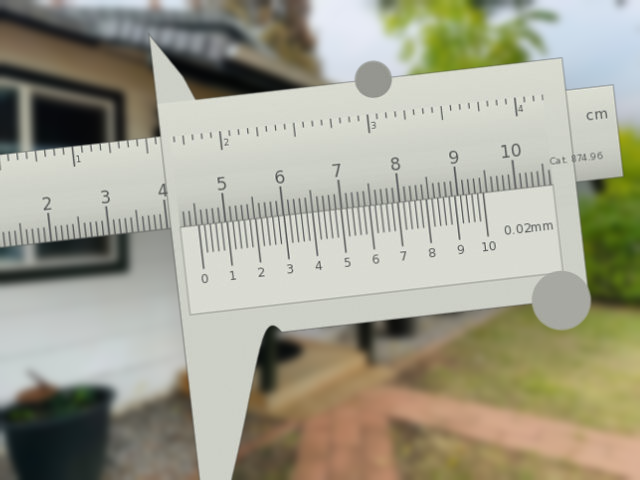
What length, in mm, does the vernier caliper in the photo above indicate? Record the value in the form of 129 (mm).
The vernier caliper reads 45.4 (mm)
